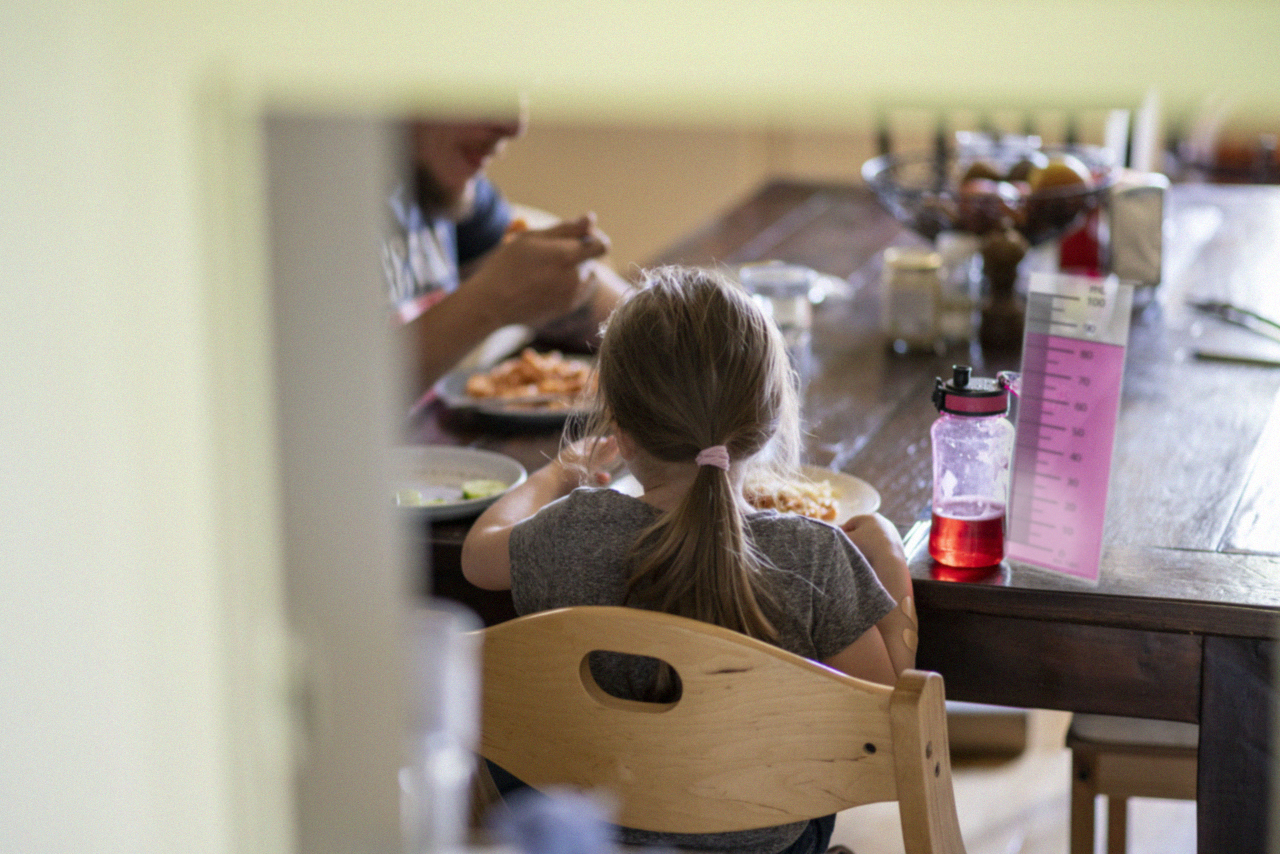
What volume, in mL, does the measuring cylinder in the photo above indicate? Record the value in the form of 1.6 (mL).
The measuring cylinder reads 85 (mL)
